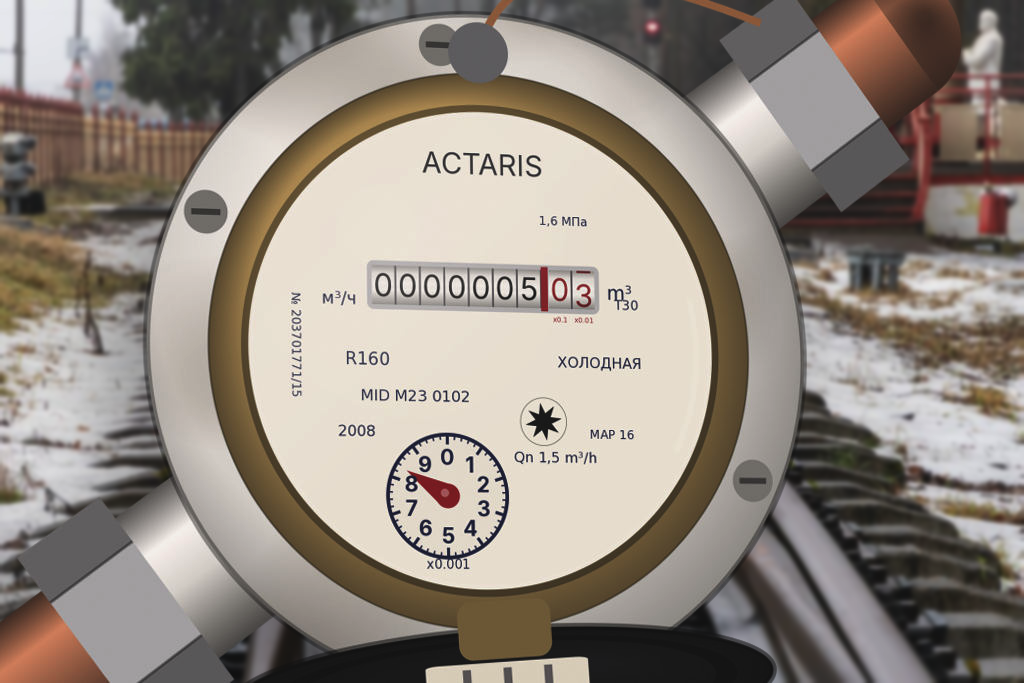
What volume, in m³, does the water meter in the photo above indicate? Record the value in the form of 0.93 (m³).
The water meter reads 5.028 (m³)
